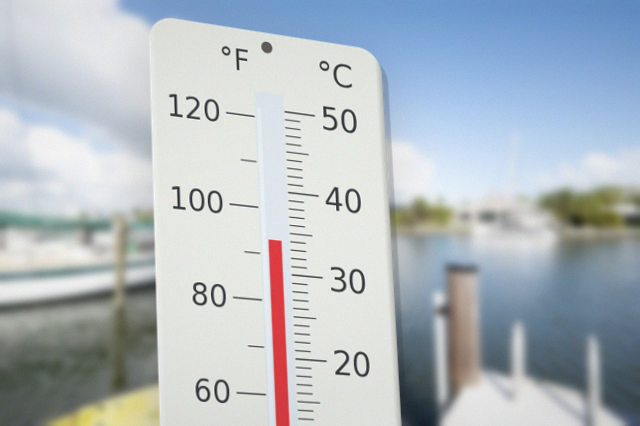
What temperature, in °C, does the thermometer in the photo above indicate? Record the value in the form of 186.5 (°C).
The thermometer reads 34 (°C)
